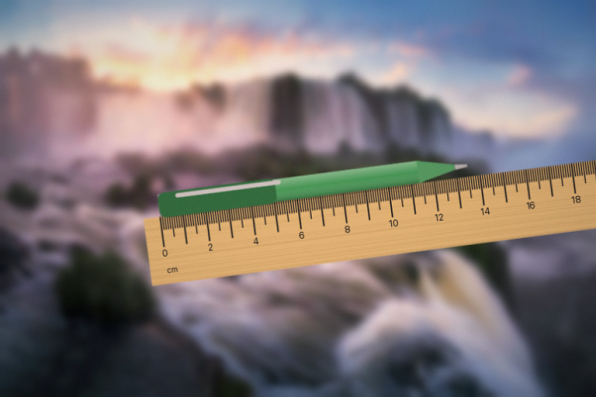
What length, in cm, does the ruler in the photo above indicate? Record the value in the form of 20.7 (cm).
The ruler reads 13.5 (cm)
